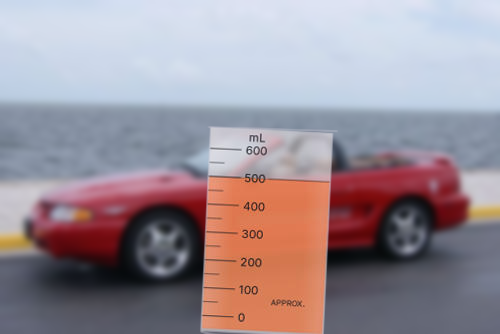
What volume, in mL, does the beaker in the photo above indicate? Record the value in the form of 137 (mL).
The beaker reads 500 (mL)
